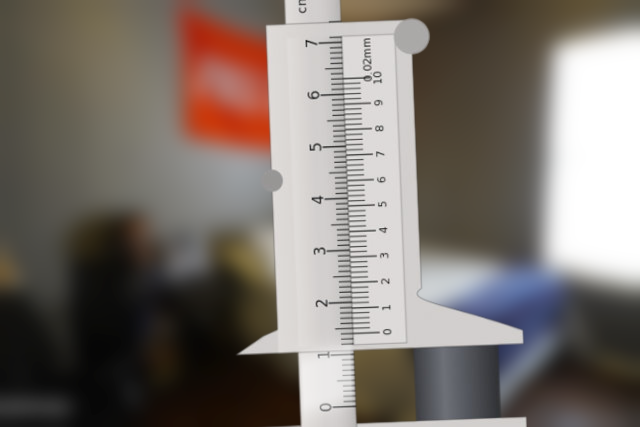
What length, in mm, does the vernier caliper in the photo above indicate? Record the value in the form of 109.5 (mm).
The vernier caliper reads 14.0 (mm)
